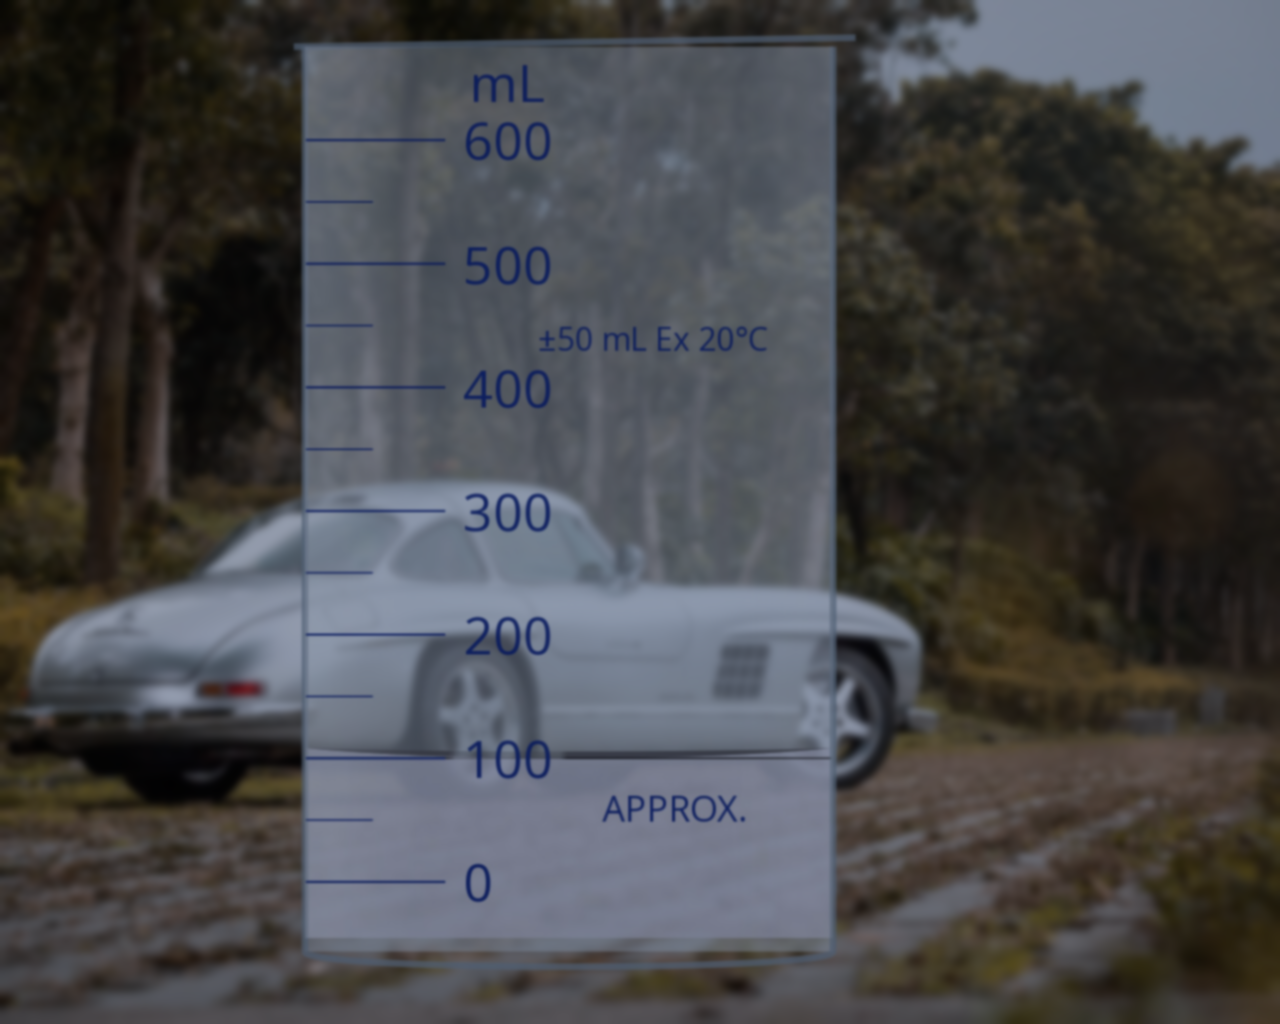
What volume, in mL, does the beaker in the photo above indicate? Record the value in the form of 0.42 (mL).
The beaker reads 100 (mL)
